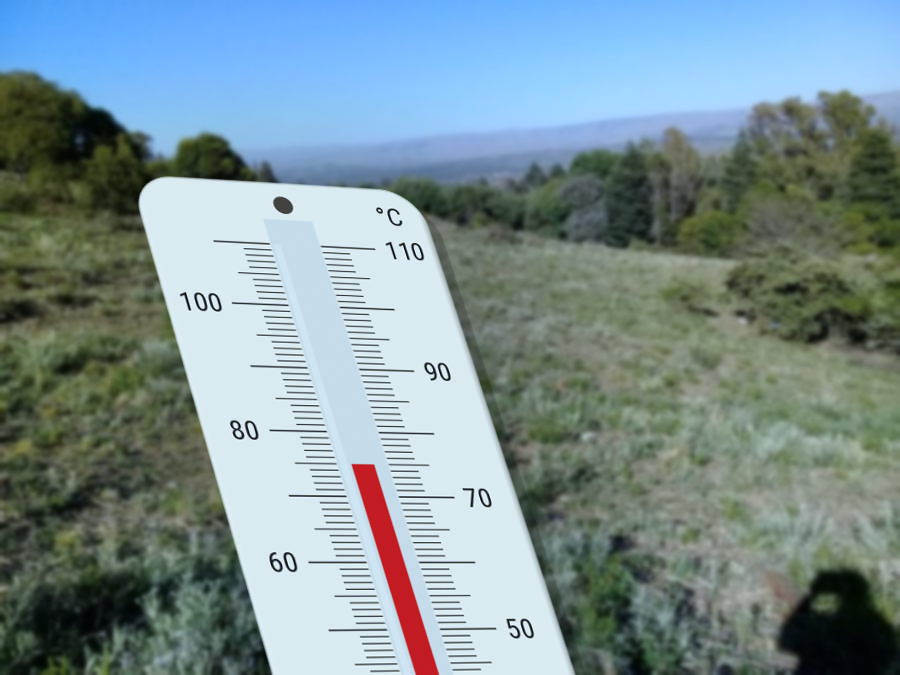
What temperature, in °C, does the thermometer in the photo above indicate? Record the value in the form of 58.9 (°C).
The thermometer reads 75 (°C)
